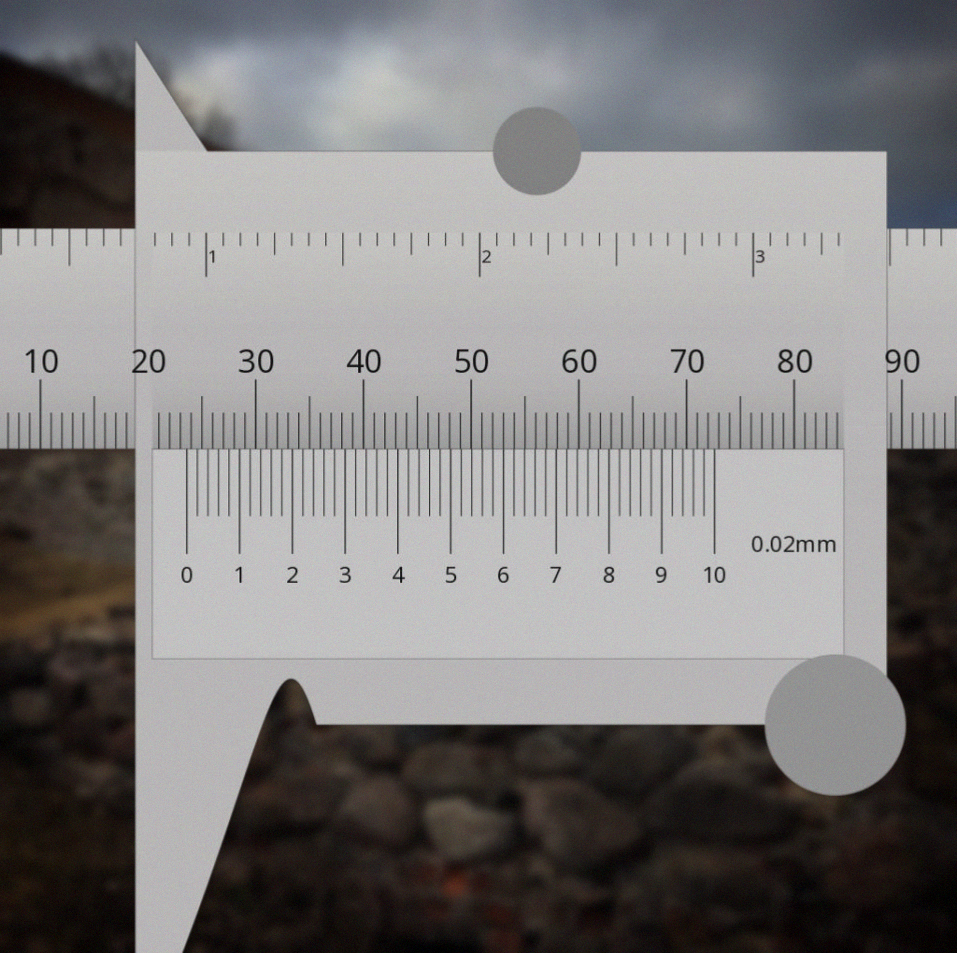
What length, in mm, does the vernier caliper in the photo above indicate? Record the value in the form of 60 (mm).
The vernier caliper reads 23.6 (mm)
